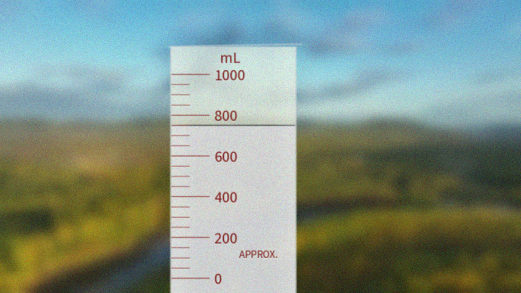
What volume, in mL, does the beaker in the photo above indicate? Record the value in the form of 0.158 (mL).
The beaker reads 750 (mL)
